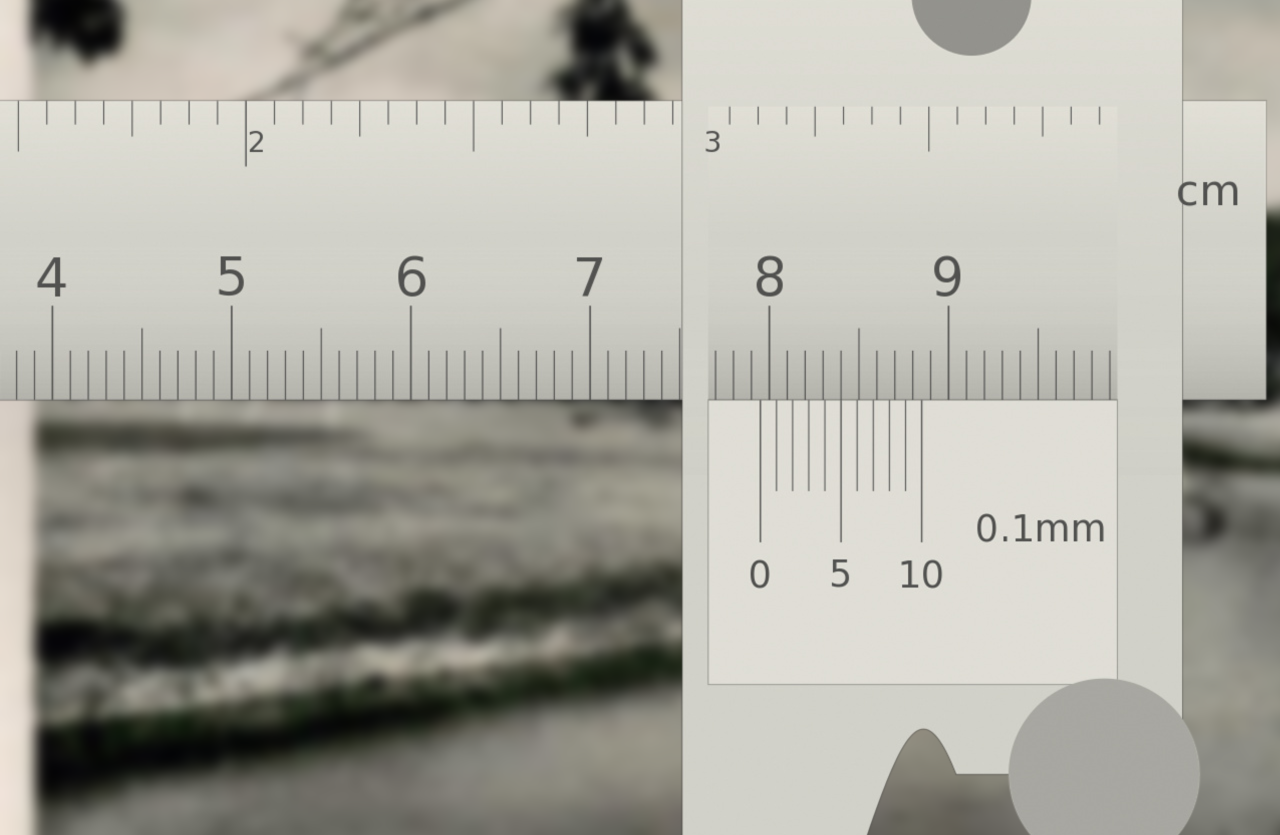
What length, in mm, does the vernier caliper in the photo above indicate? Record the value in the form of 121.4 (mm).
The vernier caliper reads 79.5 (mm)
